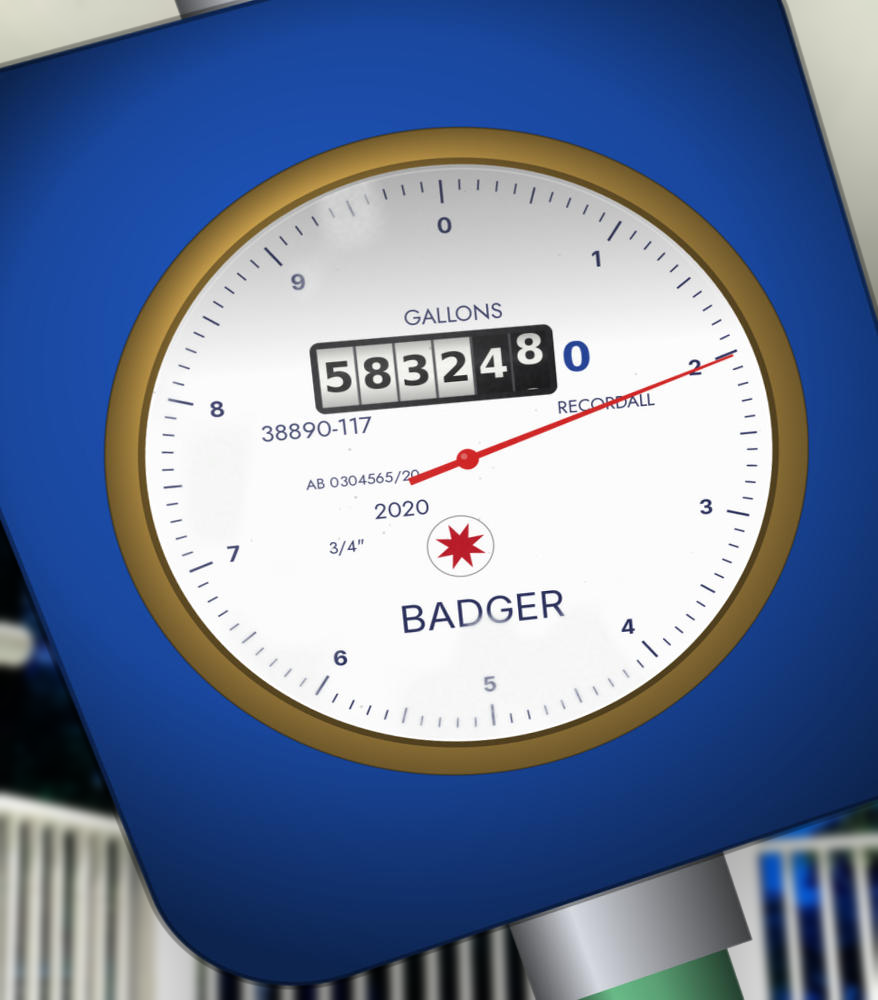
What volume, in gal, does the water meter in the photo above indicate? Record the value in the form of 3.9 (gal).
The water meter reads 5832482.0 (gal)
